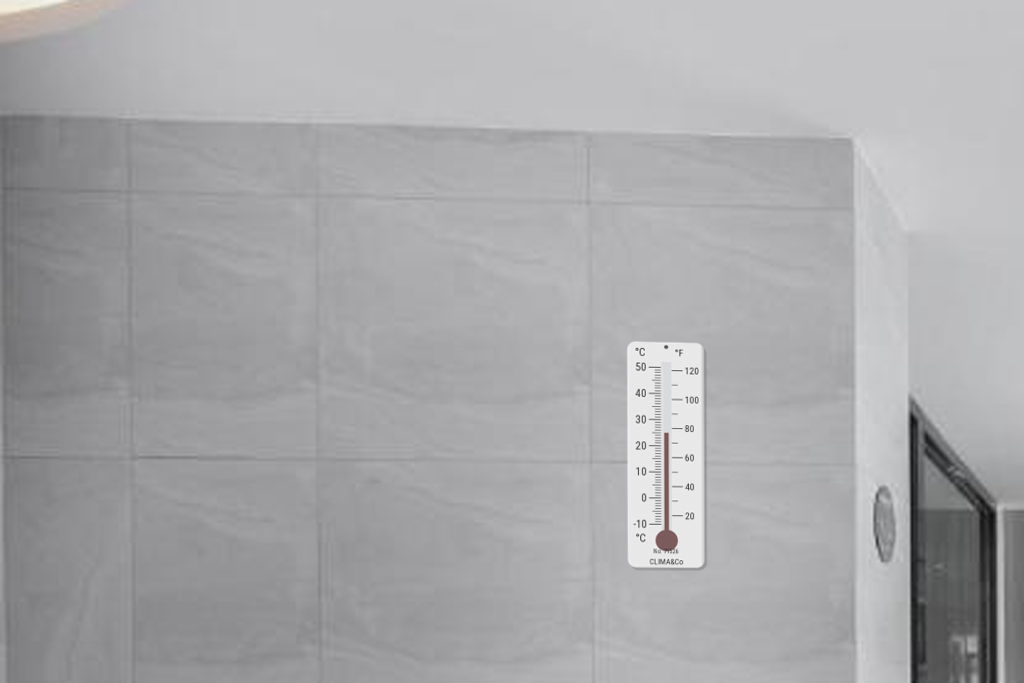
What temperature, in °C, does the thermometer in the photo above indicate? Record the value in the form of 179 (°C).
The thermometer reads 25 (°C)
